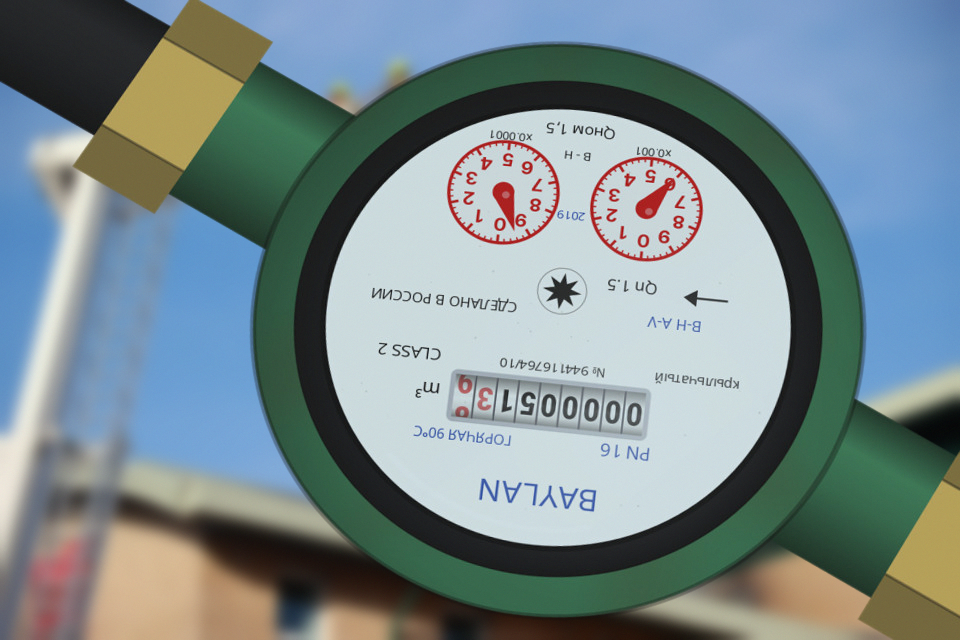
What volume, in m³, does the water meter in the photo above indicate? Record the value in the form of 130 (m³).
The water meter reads 51.3859 (m³)
